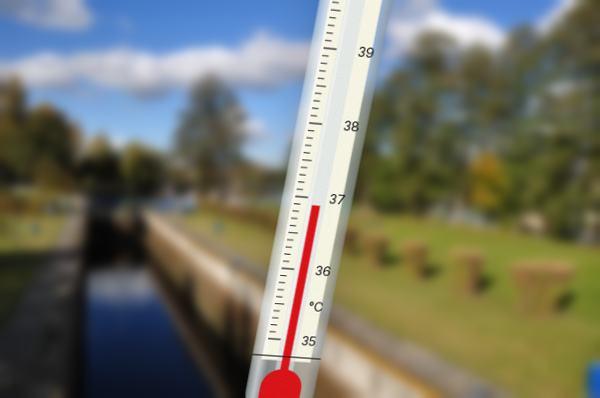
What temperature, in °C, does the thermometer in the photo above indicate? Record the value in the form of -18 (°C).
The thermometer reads 36.9 (°C)
